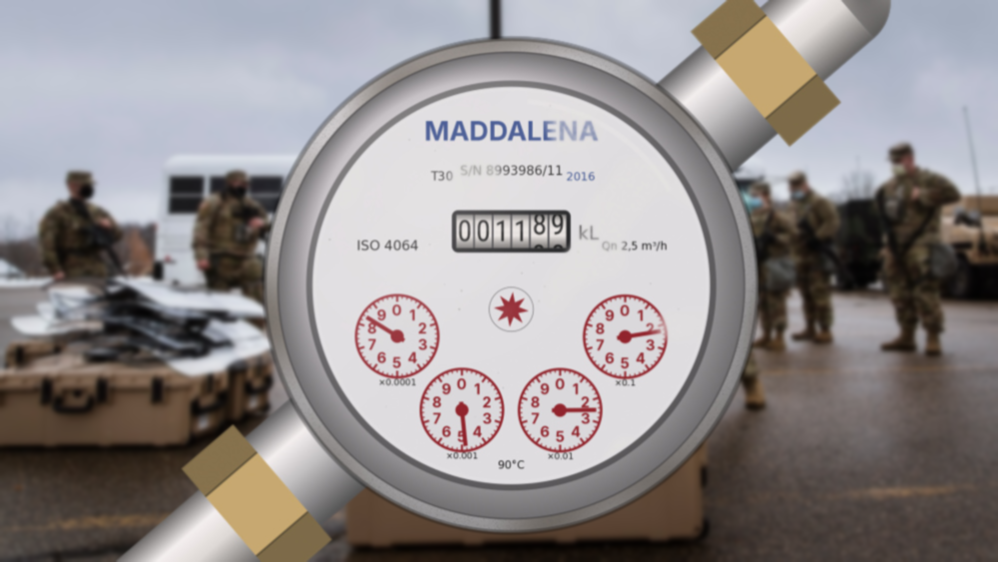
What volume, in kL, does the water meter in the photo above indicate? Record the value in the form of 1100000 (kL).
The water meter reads 1189.2248 (kL)
